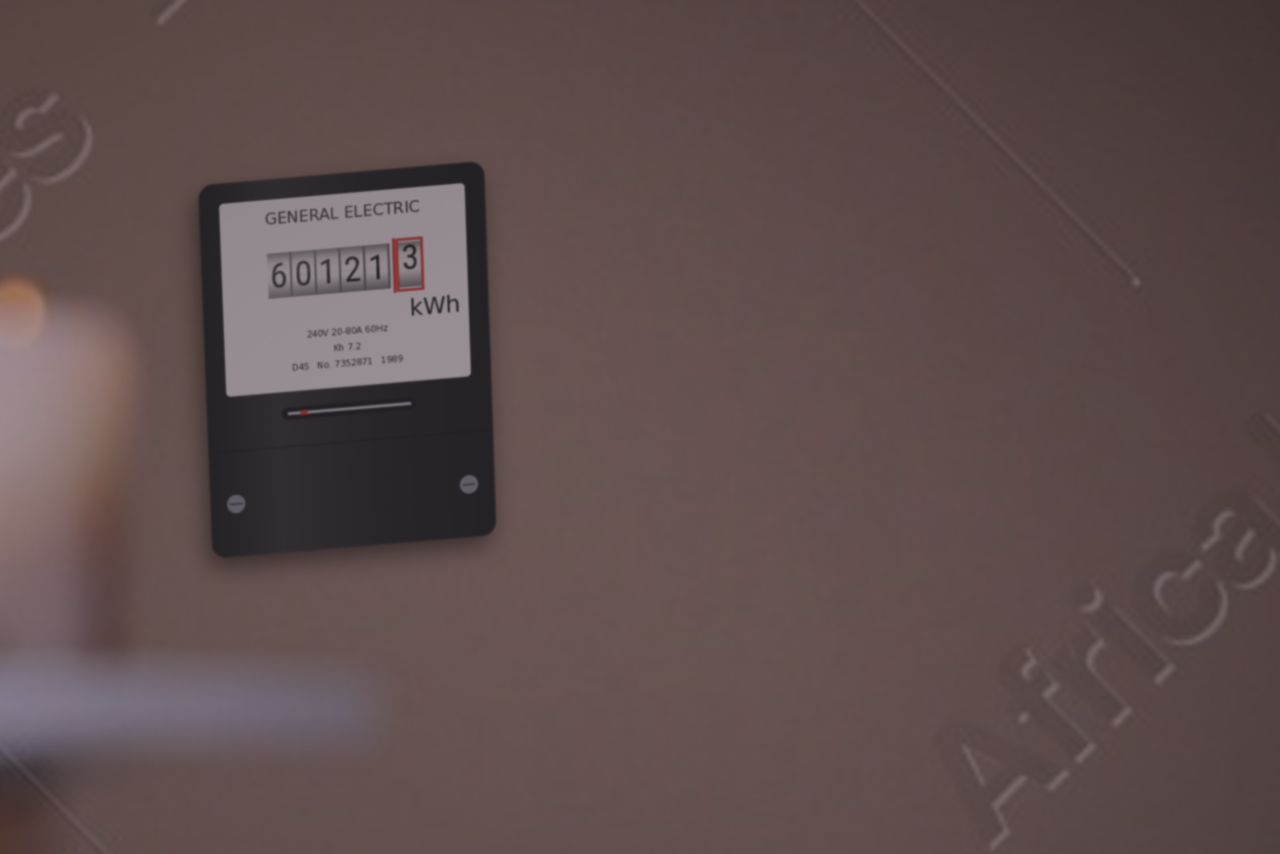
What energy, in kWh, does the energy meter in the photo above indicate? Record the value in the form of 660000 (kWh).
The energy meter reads 60121.3 (kWh)
